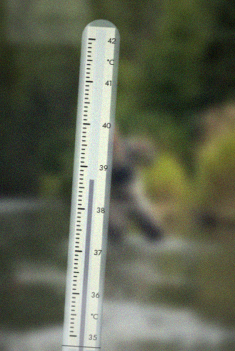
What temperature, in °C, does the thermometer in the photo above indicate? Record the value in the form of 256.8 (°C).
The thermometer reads 38.7 (°C)
